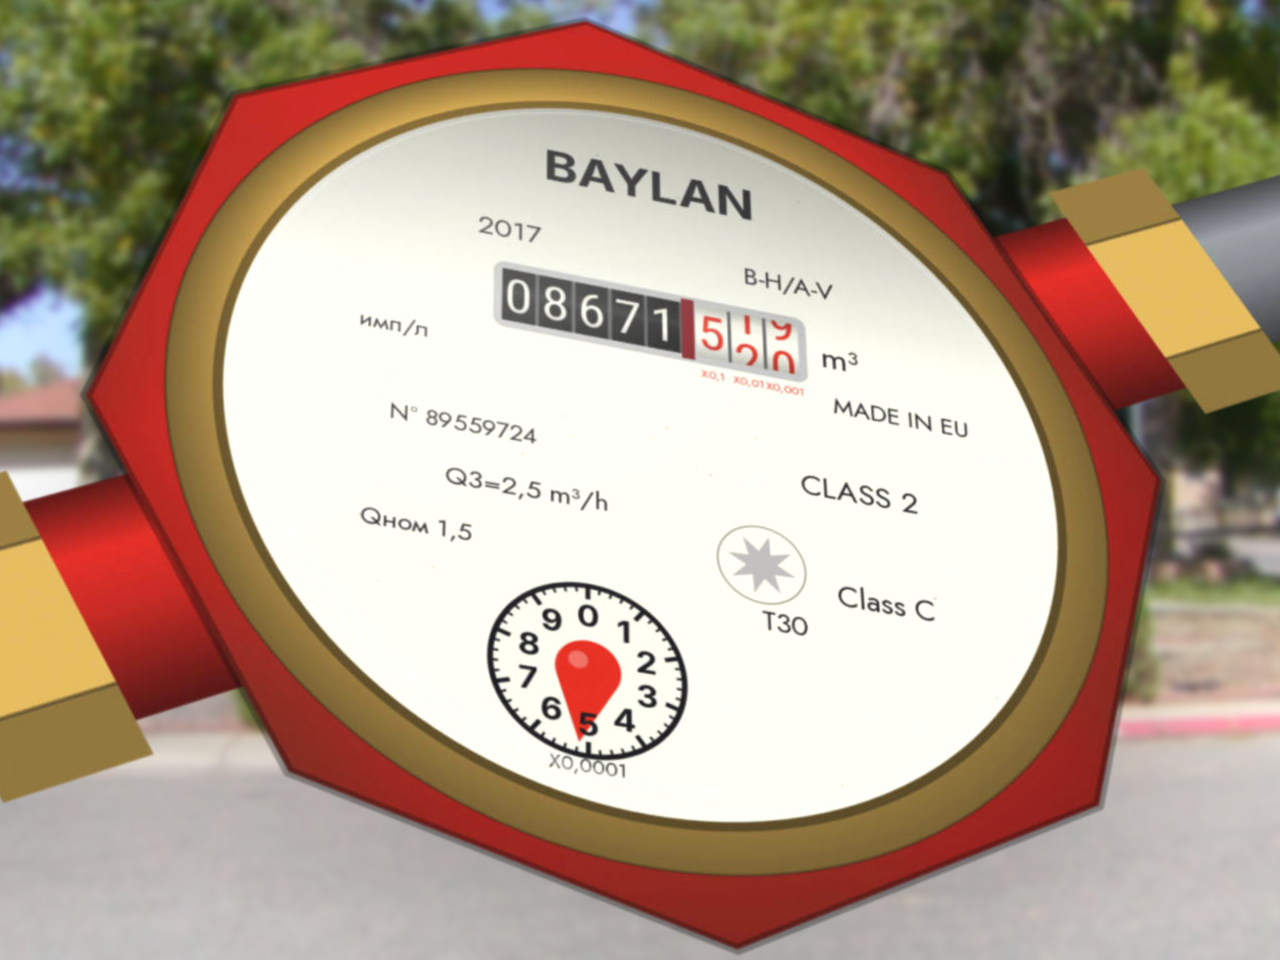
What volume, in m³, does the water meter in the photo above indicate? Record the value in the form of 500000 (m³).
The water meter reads 8671.5195 (m³)
